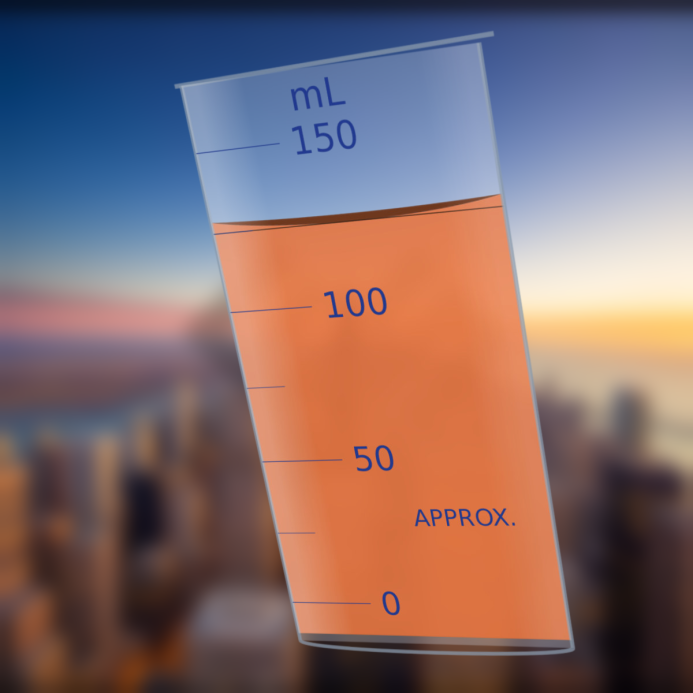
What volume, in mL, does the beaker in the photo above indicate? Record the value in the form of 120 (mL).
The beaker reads 125 (mL)
